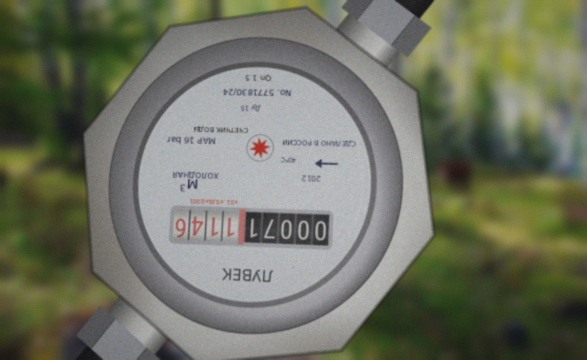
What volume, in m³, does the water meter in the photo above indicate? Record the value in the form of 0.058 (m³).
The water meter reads 71.1146 (m³)
